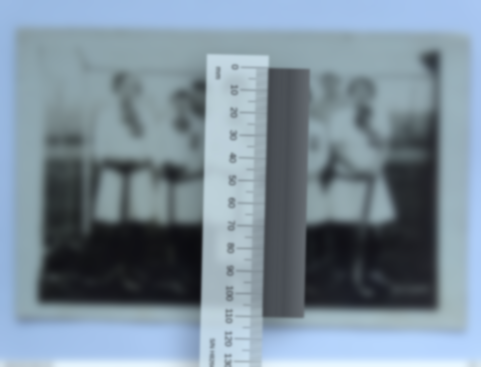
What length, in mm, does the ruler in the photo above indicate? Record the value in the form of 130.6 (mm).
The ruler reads 110 (mm)
